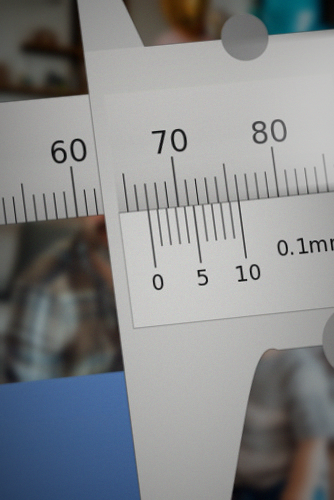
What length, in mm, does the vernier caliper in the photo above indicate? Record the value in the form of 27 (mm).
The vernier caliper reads 67.0 (mm)
